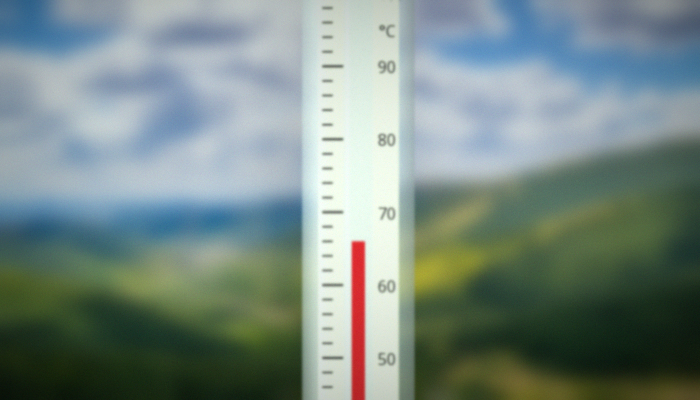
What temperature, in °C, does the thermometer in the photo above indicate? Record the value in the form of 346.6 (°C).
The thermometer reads 66 (°C)
